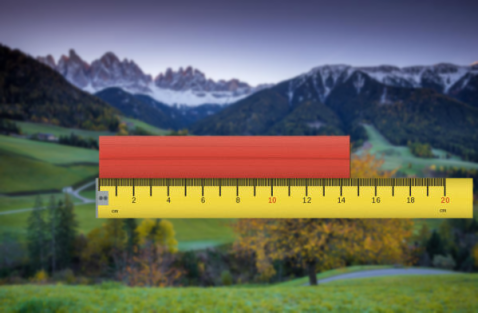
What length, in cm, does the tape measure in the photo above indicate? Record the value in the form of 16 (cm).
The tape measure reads 14.5 (cm)
